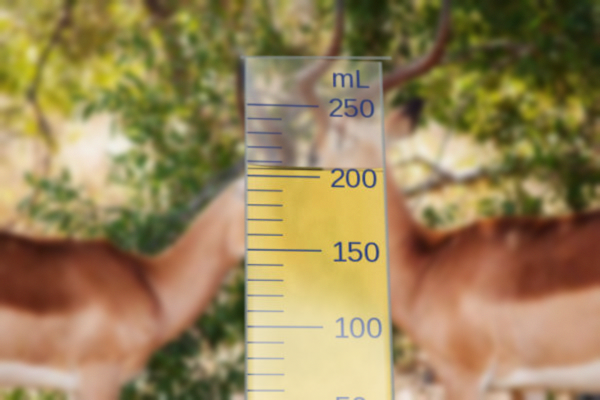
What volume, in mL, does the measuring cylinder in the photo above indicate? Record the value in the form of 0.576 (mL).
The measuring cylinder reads 205 (mL)
